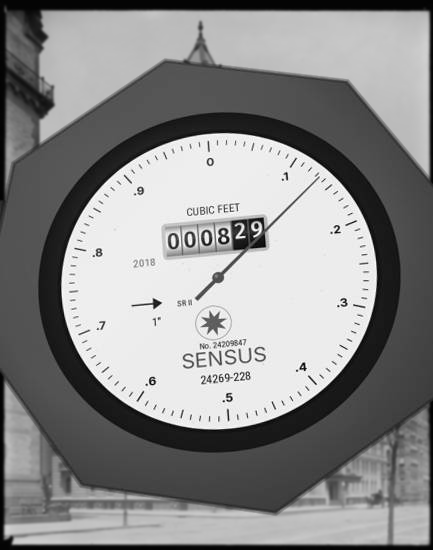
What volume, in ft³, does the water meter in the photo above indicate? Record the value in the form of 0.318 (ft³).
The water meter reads 829.13 (ft³)
